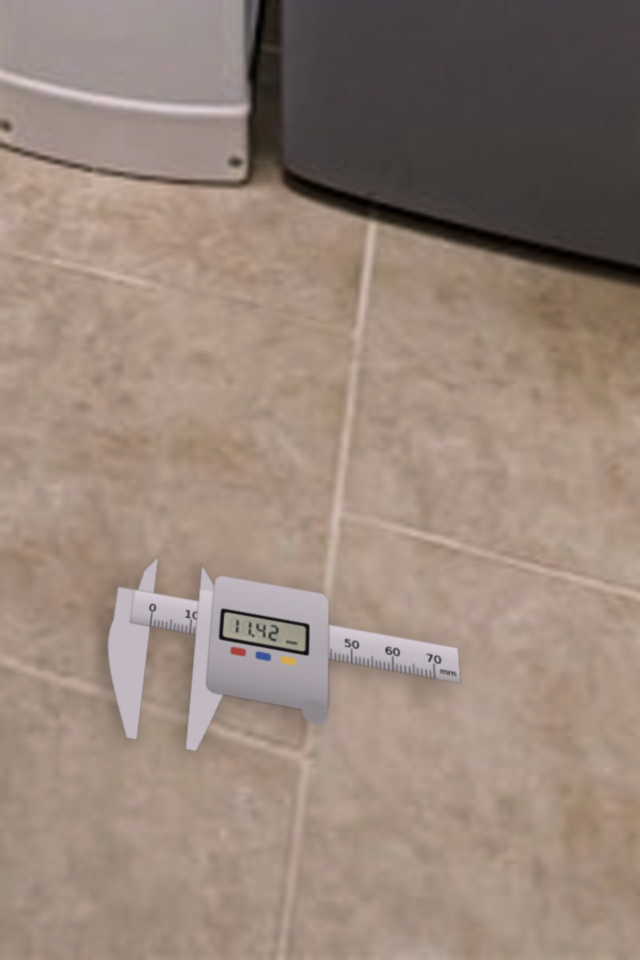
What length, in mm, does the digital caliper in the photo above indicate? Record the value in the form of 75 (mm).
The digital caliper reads 11.42 (mm)
